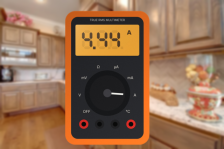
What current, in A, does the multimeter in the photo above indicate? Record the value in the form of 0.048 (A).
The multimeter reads 4.44 (A)
